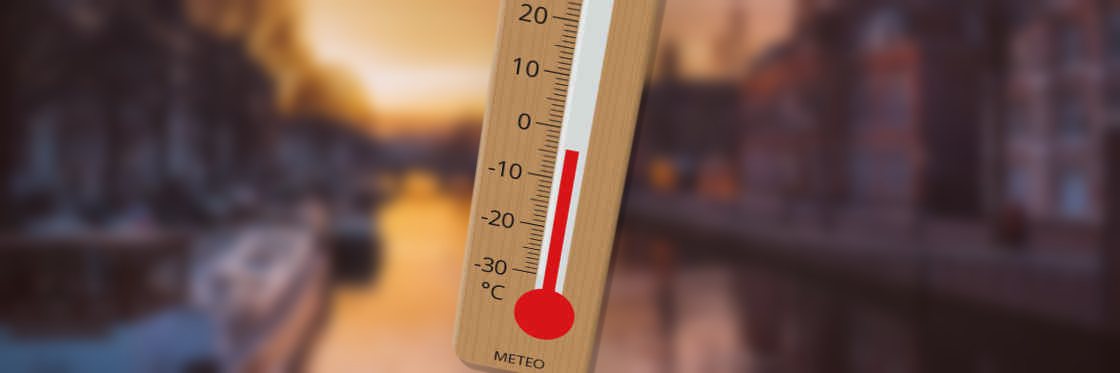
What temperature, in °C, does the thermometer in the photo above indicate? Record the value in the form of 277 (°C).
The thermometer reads -4 (°C)
